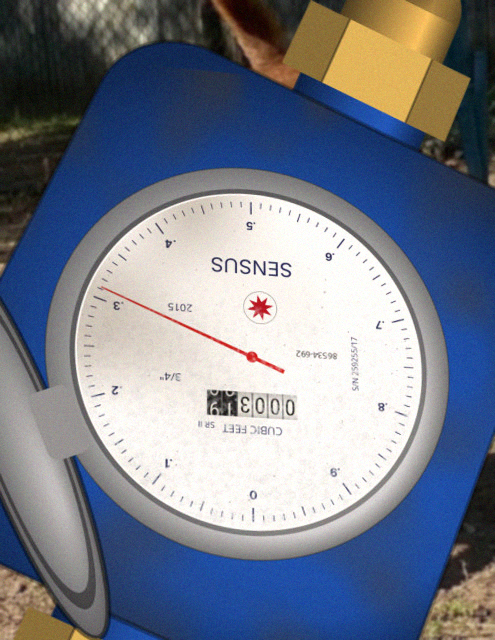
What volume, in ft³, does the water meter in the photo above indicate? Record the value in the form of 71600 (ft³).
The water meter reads 319.31 (ft³)
